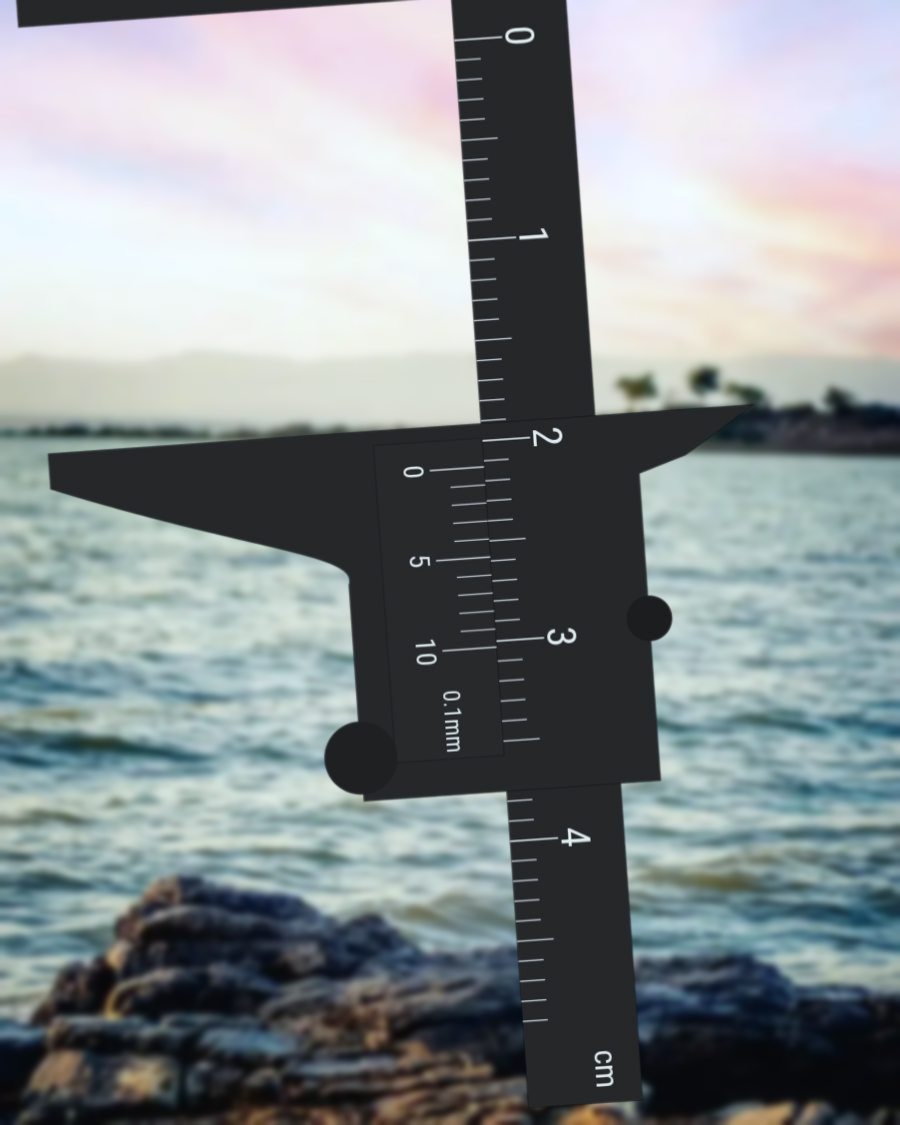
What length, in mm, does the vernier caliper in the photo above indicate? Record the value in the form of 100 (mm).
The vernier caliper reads 21.3 (mm)
